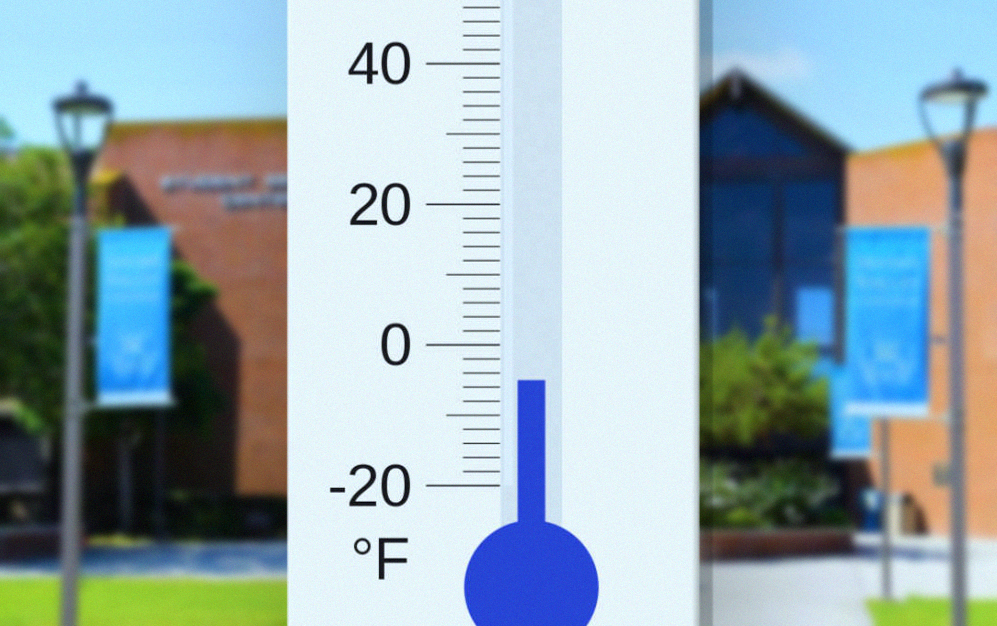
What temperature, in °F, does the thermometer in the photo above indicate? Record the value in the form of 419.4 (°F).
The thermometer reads -5 (°F)
